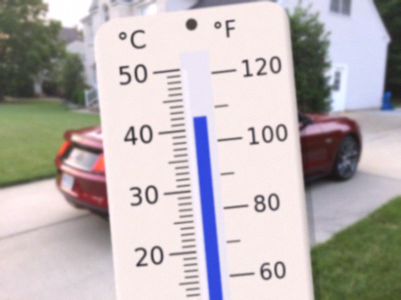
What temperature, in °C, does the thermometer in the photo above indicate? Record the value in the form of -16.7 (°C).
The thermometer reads 42 (°C)
